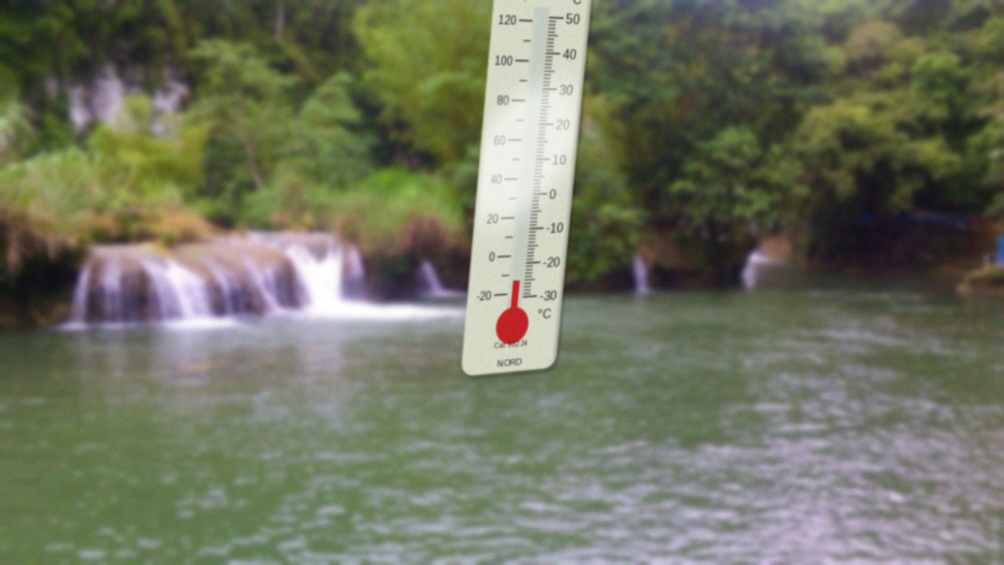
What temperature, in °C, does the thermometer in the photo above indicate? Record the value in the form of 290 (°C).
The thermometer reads -25 (°C)
